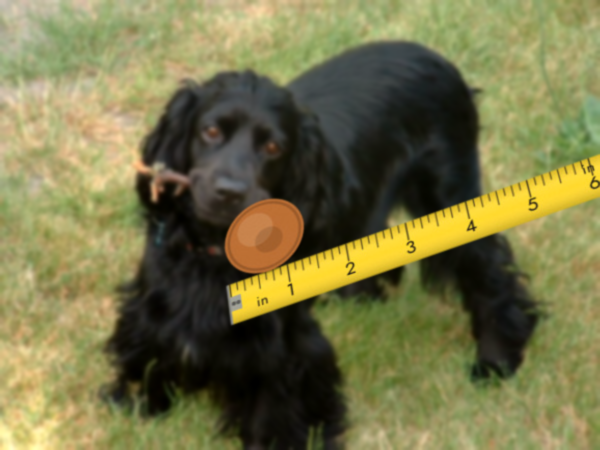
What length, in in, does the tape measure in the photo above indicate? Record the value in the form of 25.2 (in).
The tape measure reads 1.375 (in)
